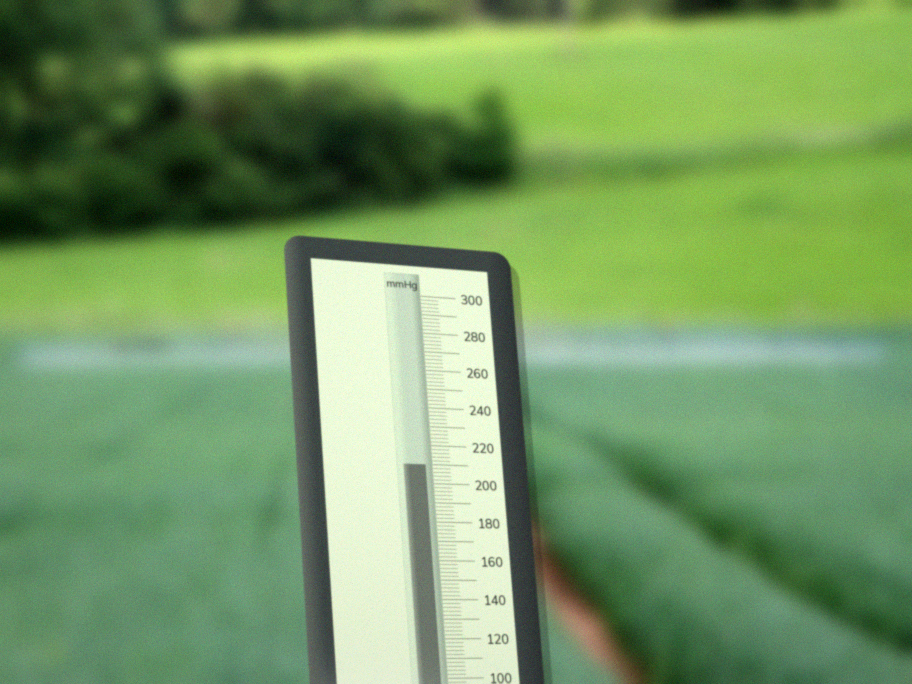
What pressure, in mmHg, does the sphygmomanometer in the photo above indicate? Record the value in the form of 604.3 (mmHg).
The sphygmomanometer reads 210 (mmHg)
